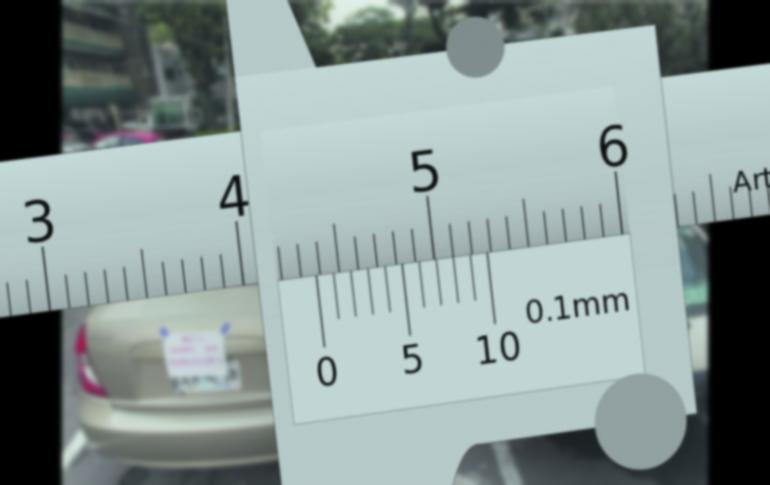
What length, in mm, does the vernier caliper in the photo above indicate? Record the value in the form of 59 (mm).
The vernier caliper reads 43.8 (mm)
